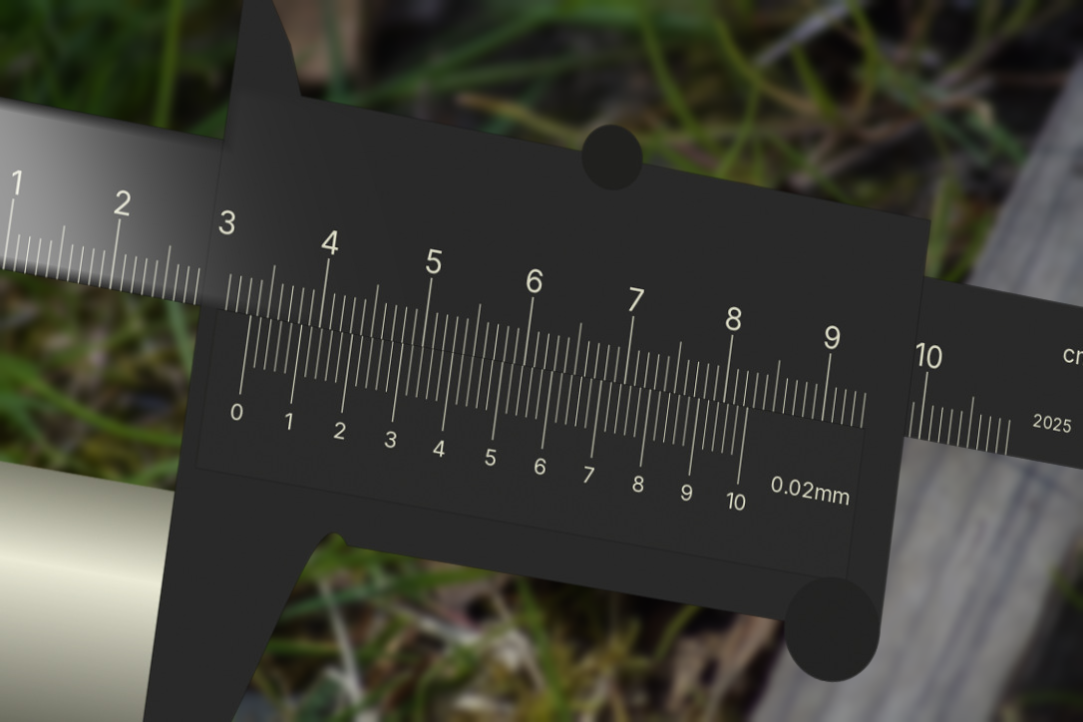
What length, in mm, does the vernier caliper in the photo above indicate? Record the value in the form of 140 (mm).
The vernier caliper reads 33.4 (mm)
